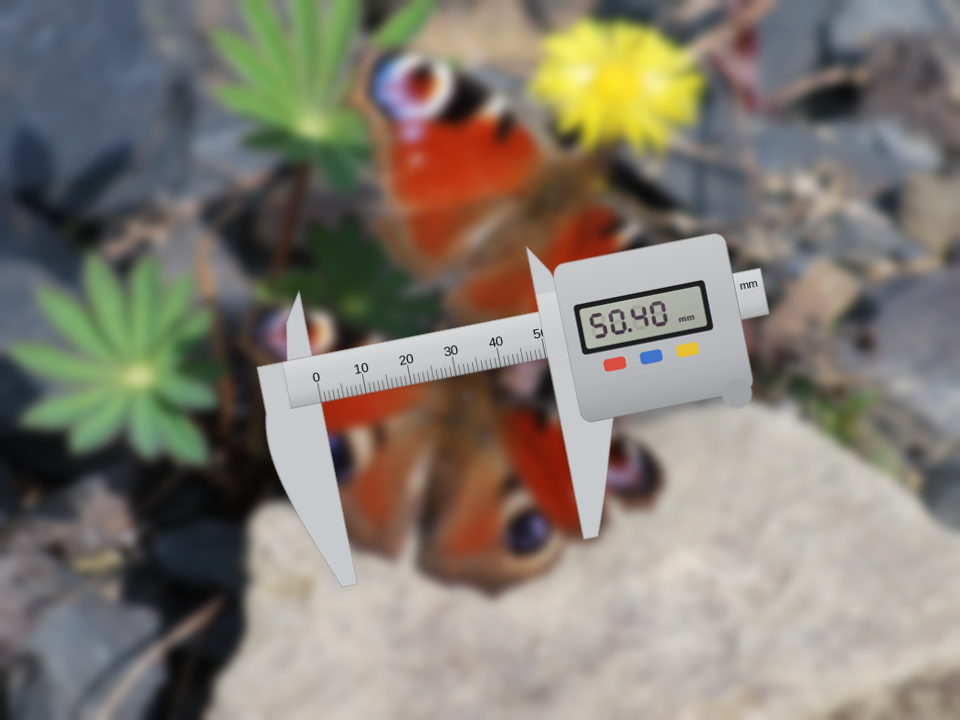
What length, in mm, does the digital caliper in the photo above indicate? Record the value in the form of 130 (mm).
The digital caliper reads 50.40 (mm)
